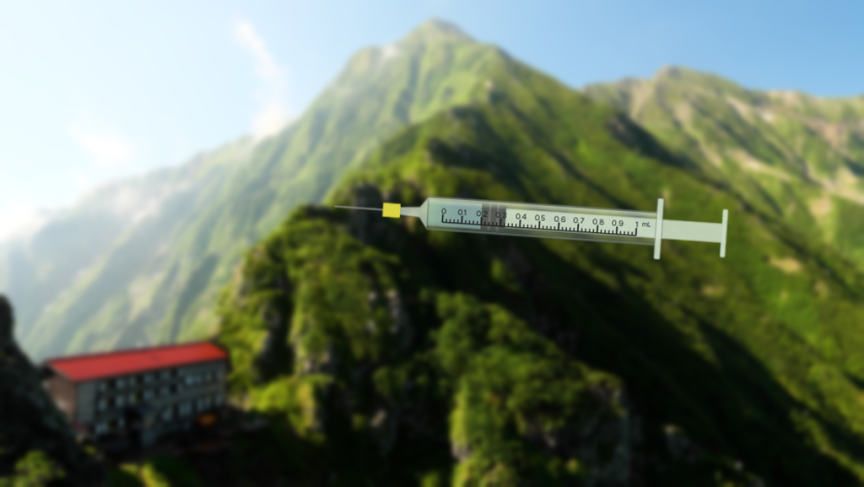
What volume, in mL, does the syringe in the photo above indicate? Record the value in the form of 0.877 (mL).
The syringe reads 0.2 (mL)
